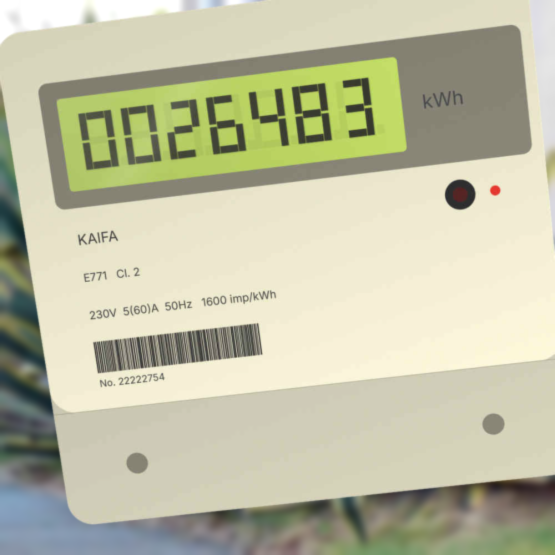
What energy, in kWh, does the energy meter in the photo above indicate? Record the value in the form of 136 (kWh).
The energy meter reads 26483 (kWh)
